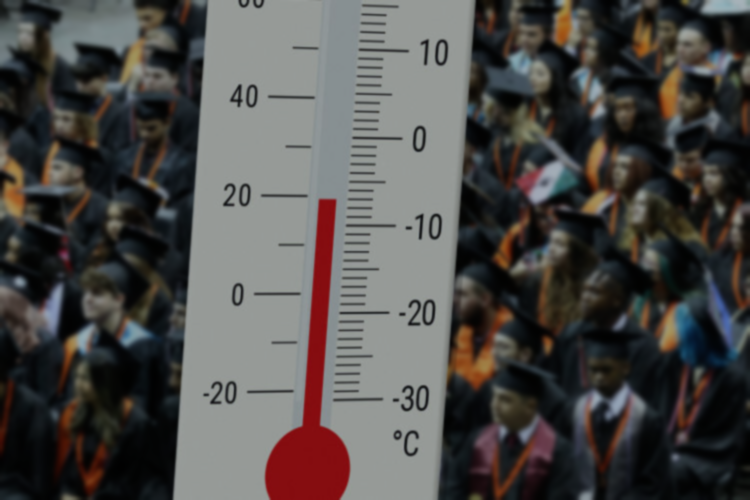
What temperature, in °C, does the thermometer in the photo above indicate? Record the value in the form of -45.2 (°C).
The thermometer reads -7 (°C)
